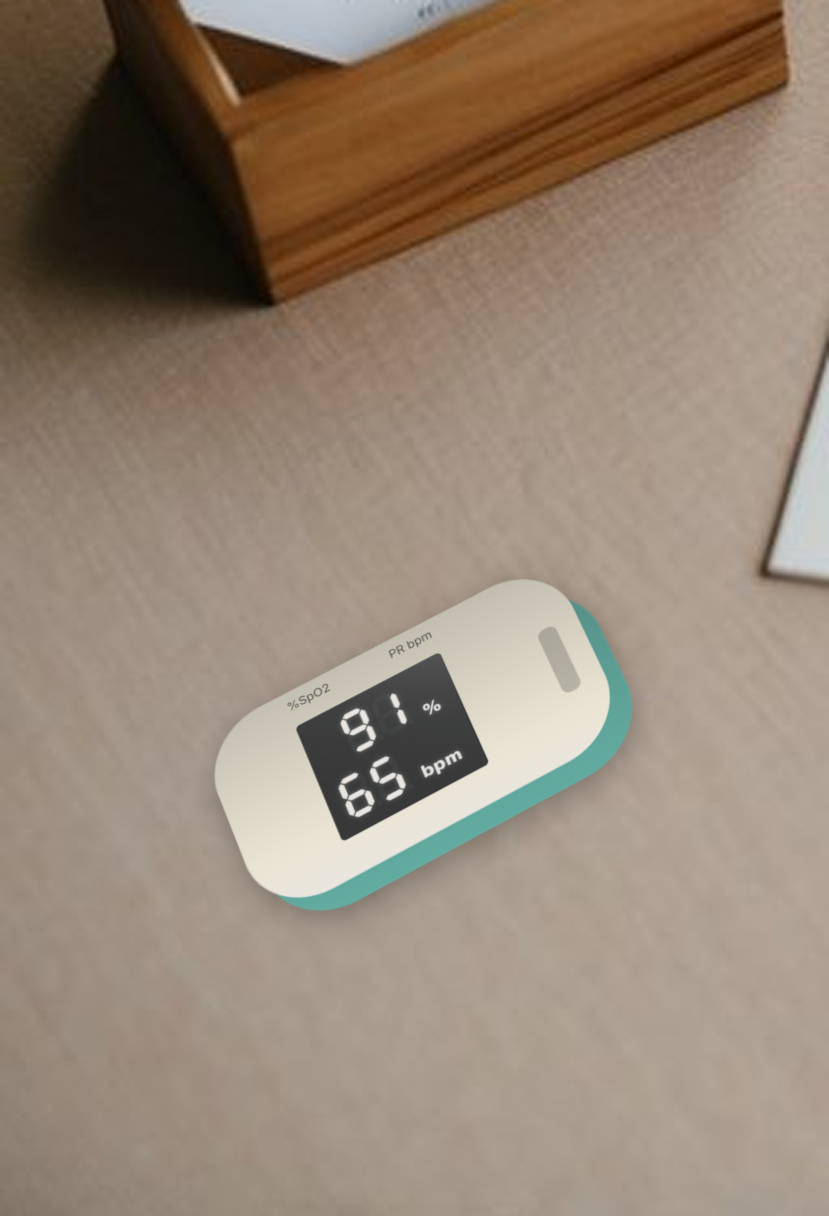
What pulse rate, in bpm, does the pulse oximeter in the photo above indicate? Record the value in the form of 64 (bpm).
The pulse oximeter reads 65 (bpm)
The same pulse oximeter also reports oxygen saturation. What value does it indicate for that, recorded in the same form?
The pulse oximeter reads 91 (%)
